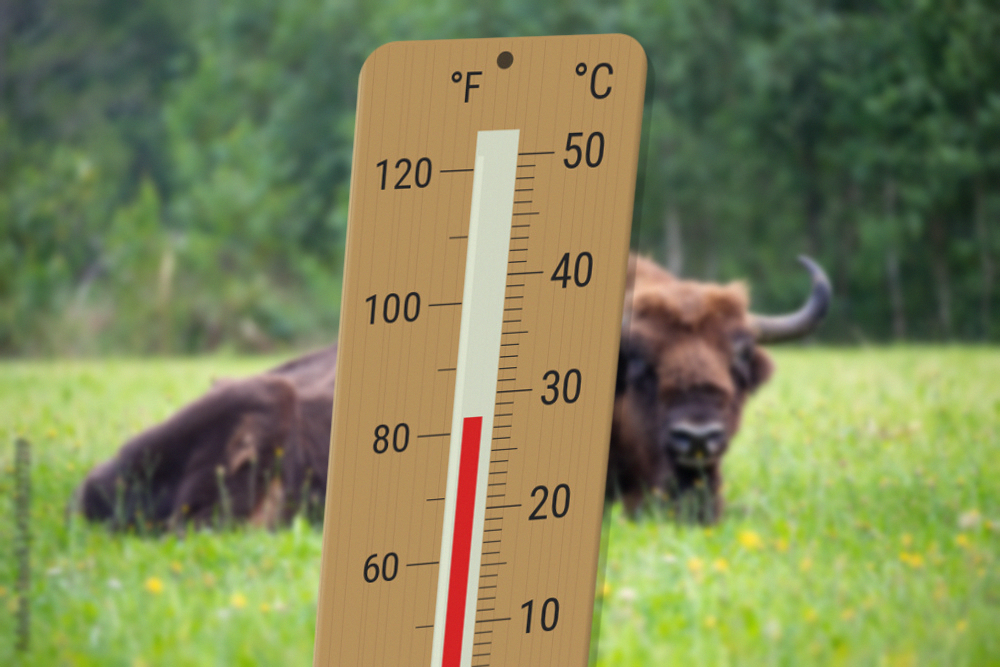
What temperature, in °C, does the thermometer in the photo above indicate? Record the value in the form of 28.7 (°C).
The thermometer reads 28 (°C)
